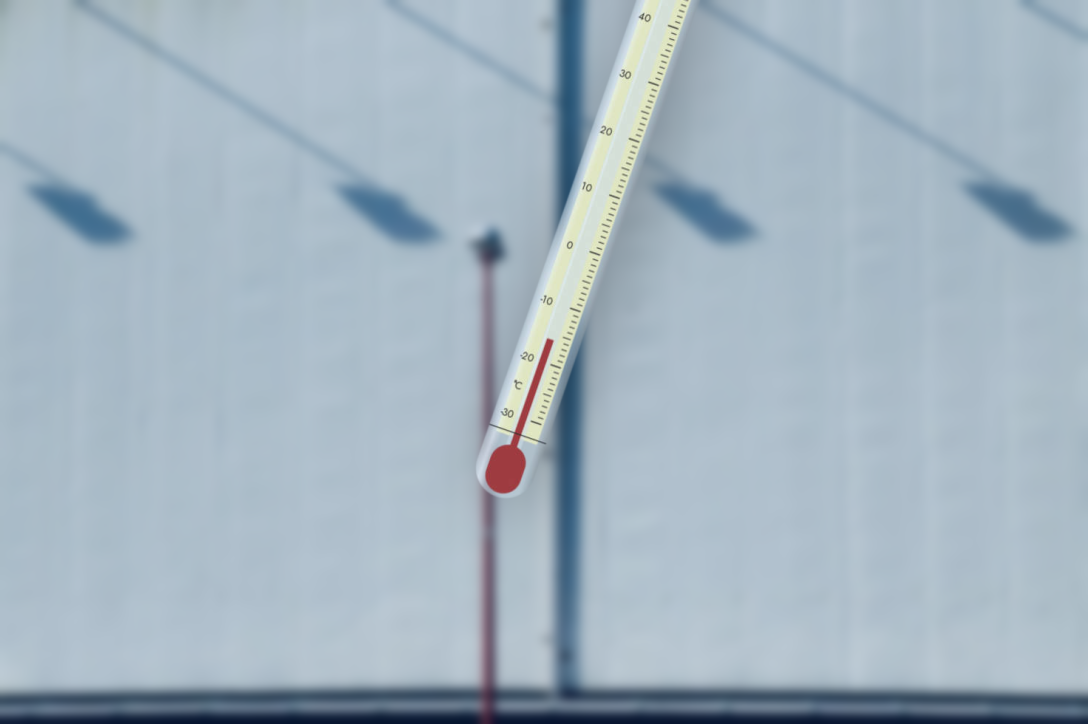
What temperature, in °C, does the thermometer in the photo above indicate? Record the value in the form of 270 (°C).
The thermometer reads -16 (°C)
